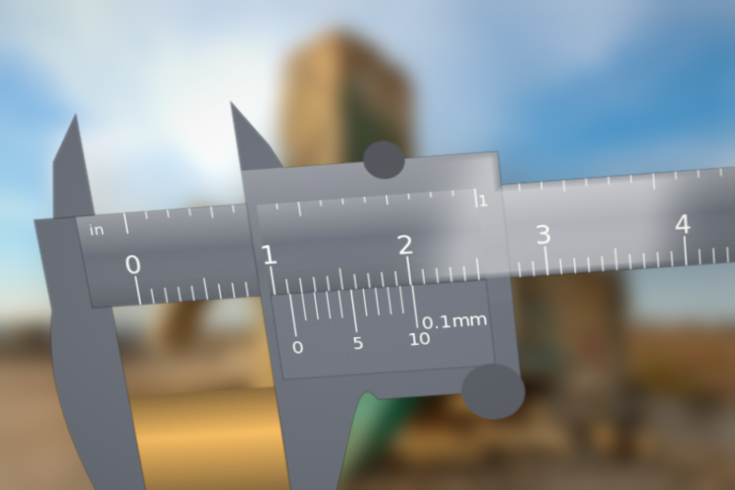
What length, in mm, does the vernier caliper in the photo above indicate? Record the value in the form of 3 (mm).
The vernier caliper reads 11.1 (mm)
